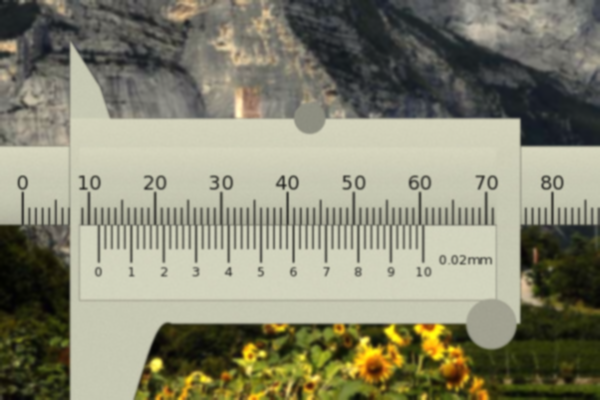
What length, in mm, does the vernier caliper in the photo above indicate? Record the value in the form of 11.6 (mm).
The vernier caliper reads 11.5 (mm)
